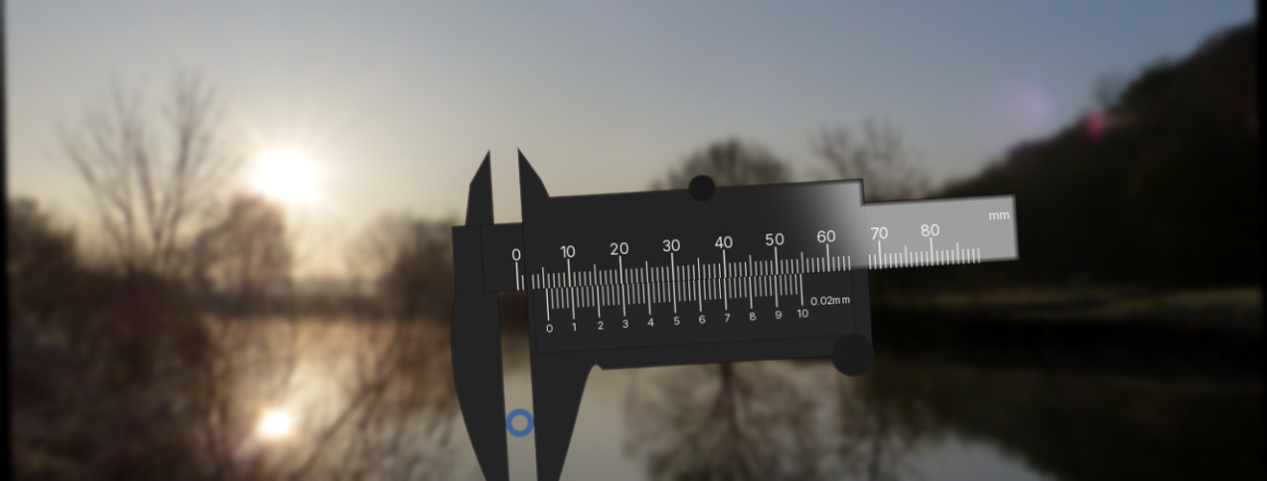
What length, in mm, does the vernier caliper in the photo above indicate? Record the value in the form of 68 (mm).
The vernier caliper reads 5.5 (mm)
